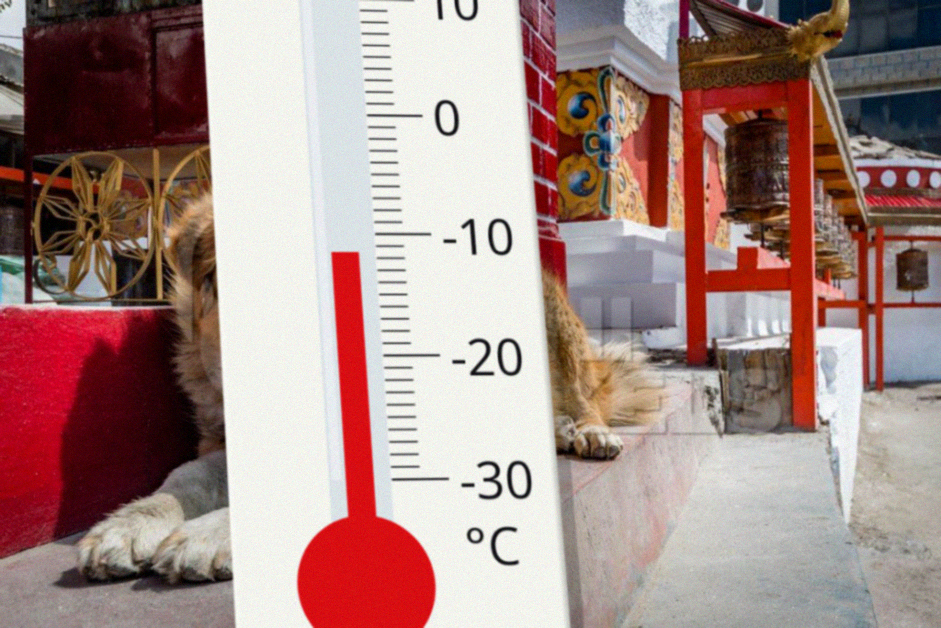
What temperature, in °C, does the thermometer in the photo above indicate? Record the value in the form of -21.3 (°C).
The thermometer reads -11.5 (°C)
